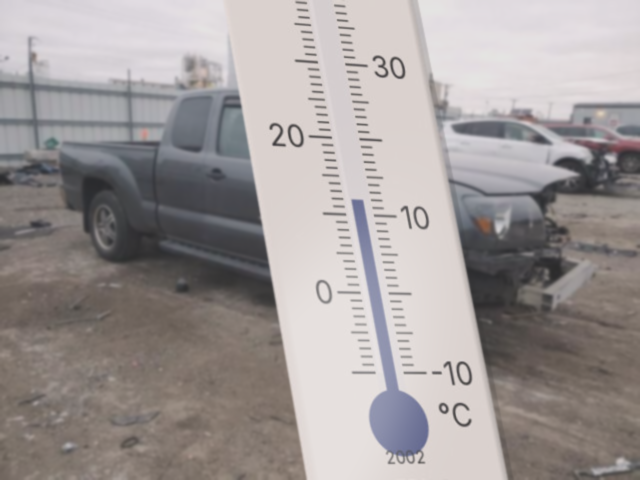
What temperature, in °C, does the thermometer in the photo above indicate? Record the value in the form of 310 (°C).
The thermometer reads 12 (°C)
